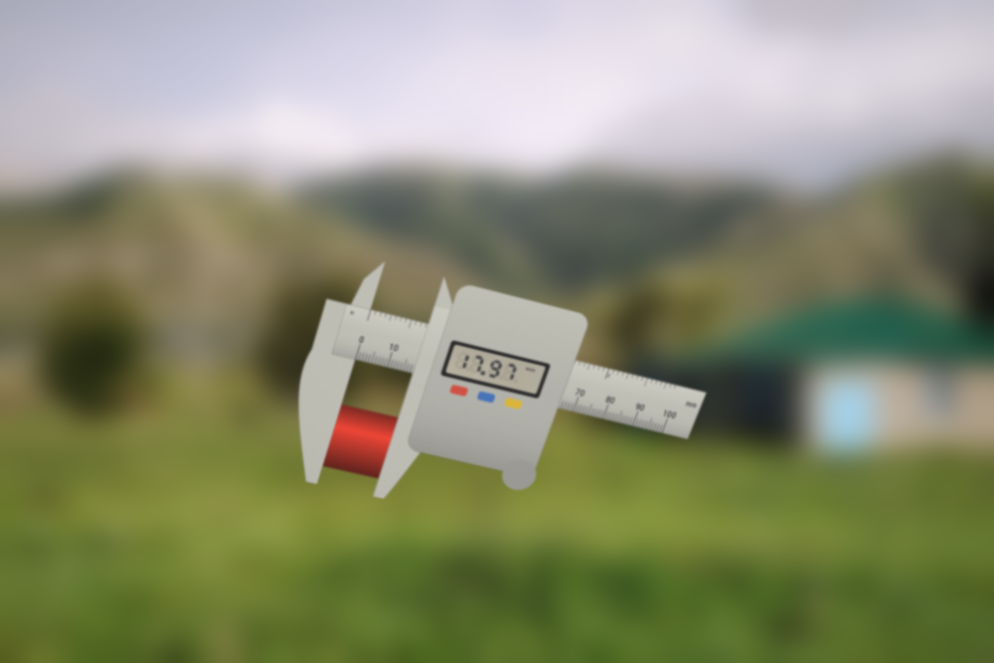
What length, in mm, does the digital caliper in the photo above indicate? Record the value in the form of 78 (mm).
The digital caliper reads 17.97 (mm)
